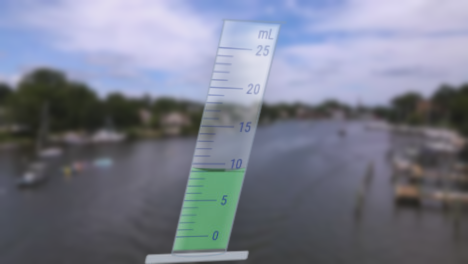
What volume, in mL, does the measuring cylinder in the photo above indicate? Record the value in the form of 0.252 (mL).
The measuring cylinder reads 9 (mL)
